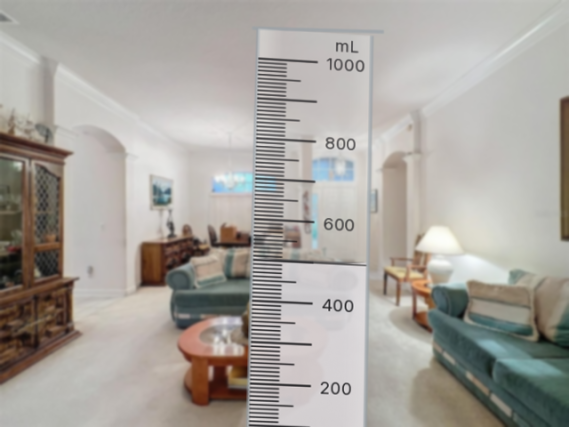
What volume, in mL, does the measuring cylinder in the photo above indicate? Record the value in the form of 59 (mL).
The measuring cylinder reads 500 (mL)
